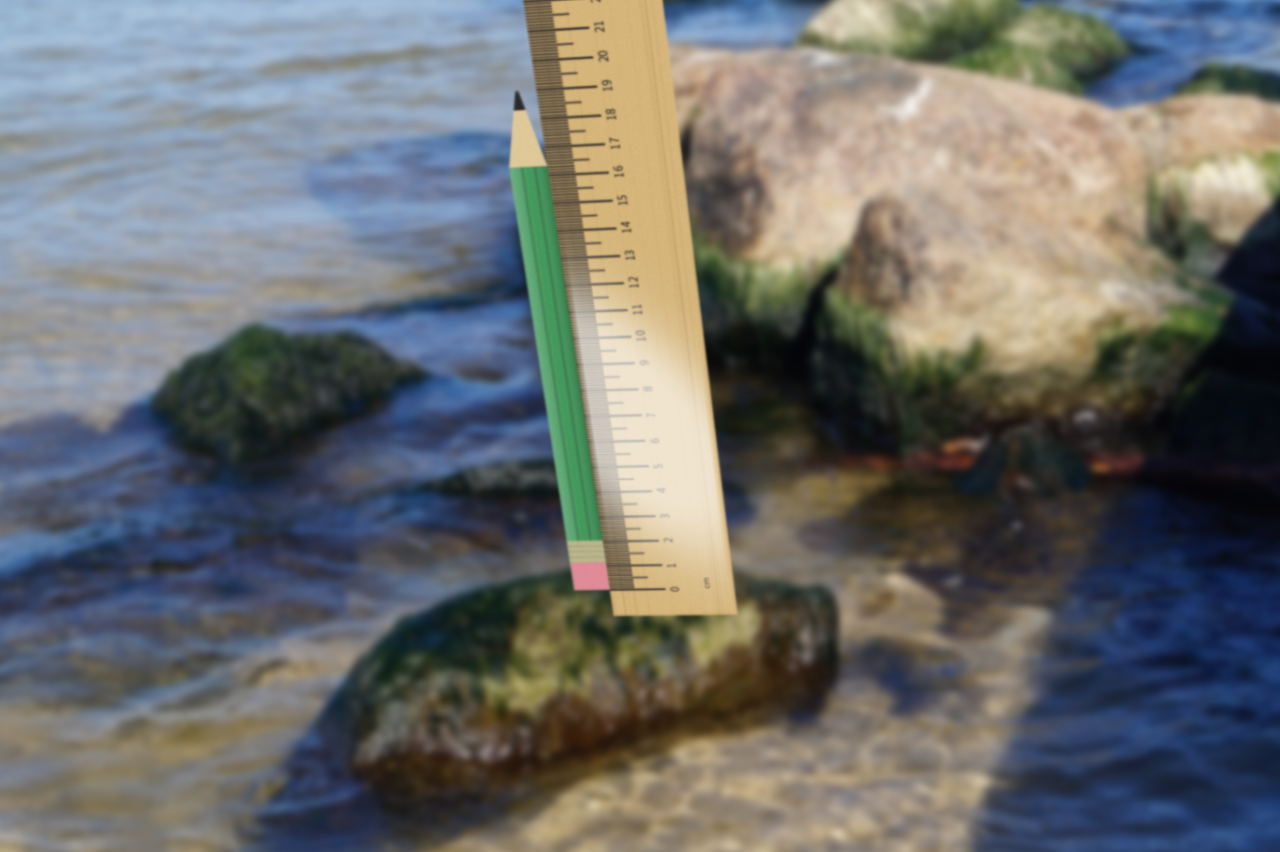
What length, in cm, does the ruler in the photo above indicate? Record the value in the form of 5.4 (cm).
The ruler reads 19 (cm)
